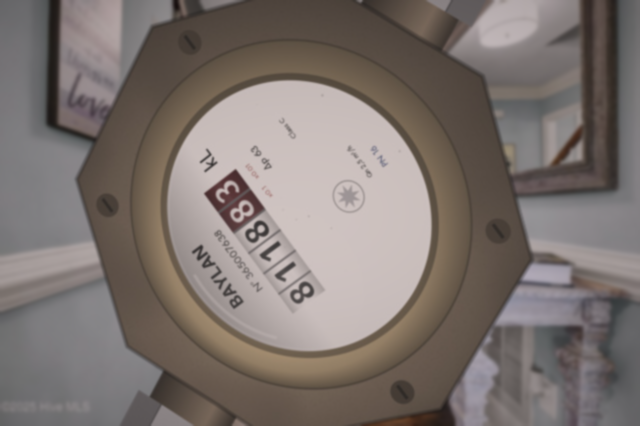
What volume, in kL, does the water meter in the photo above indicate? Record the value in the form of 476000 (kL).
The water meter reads 8118.83 (kL)
